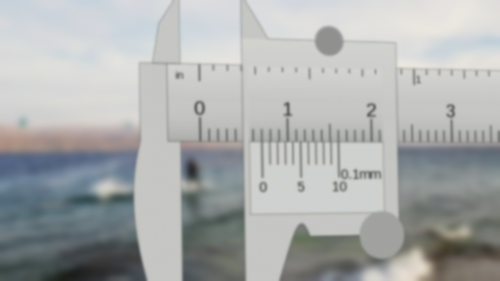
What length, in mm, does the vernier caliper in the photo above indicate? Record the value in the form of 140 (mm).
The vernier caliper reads 7.0 (mm)
